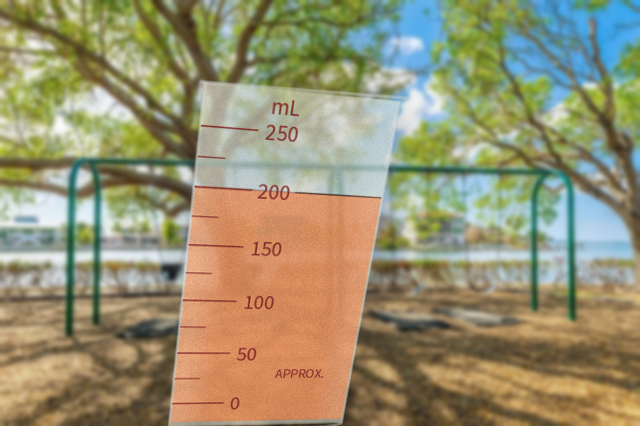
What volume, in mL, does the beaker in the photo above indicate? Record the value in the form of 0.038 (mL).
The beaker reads 200 (mL)
